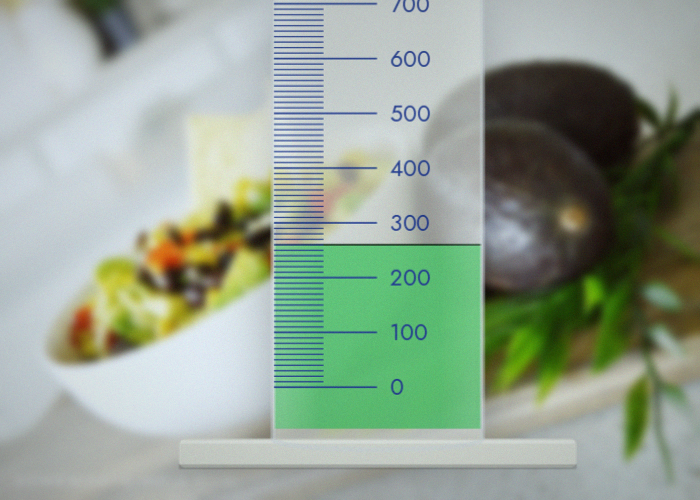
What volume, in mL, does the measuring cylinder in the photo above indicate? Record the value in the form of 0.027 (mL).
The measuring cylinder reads 260 (mL)
